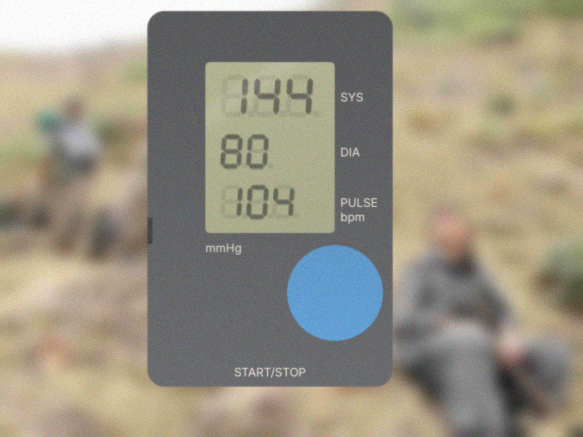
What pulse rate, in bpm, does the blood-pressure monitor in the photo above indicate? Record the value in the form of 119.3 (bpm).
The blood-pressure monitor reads 104 (bpm)
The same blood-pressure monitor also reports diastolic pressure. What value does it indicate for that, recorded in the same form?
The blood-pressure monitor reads 80 (mmHg)
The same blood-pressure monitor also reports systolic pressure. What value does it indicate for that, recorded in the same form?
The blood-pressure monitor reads 144 (mmHg)
